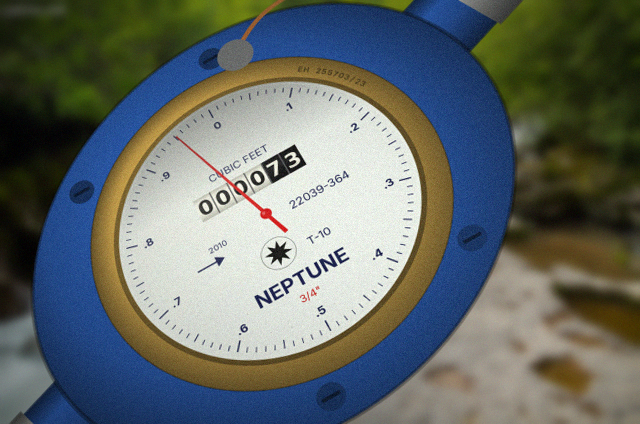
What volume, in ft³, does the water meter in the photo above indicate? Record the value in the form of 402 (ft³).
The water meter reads 72.95 (ft³)
